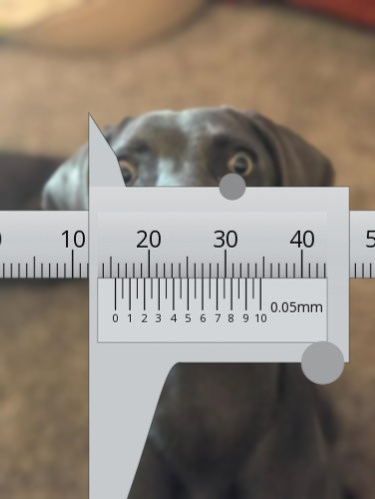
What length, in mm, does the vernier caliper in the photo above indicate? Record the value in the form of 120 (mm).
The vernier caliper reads 15.6 (mm)
